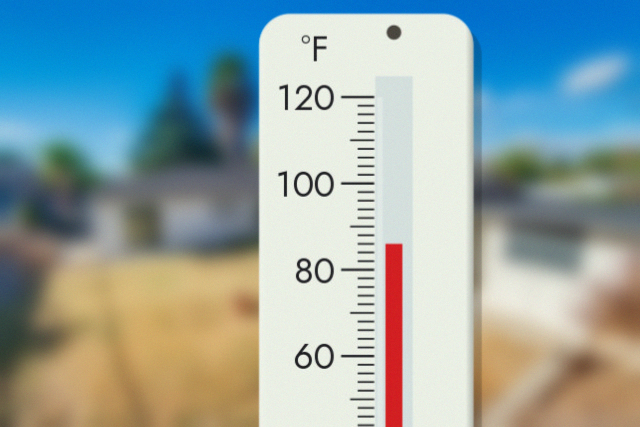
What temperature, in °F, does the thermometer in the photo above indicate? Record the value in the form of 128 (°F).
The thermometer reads 86 (°F)
